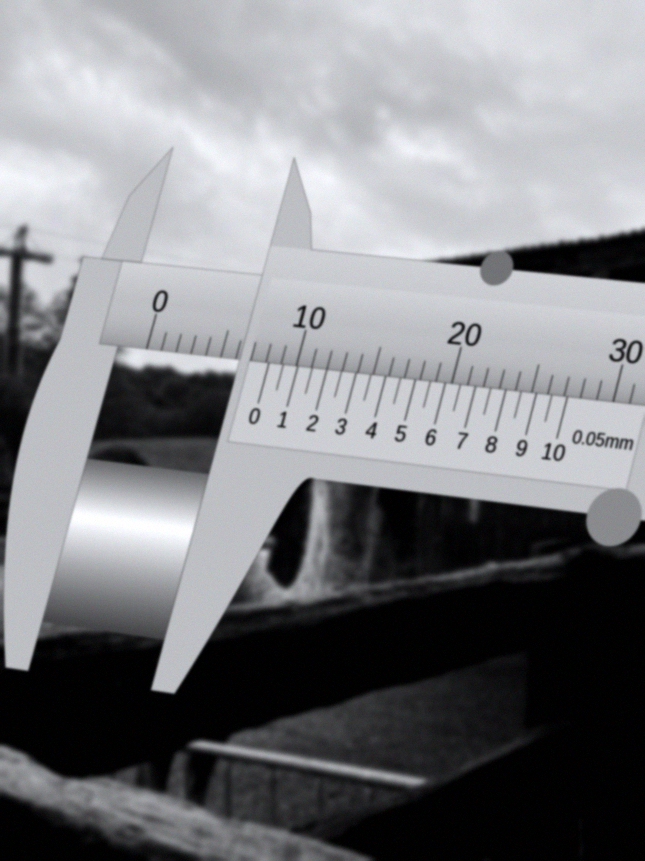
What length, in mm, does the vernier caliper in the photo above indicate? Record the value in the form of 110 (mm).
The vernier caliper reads 8.2 (mm)
